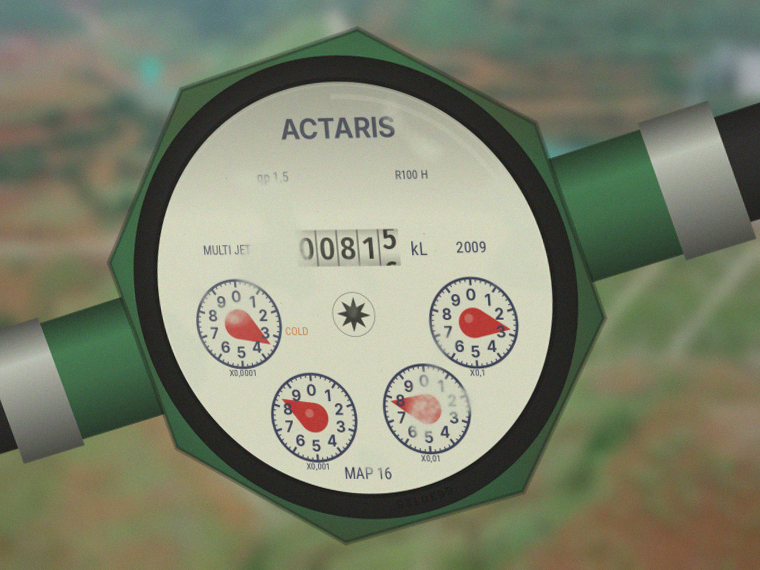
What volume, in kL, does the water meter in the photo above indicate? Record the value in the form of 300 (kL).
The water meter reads 815.2783 (kL)
